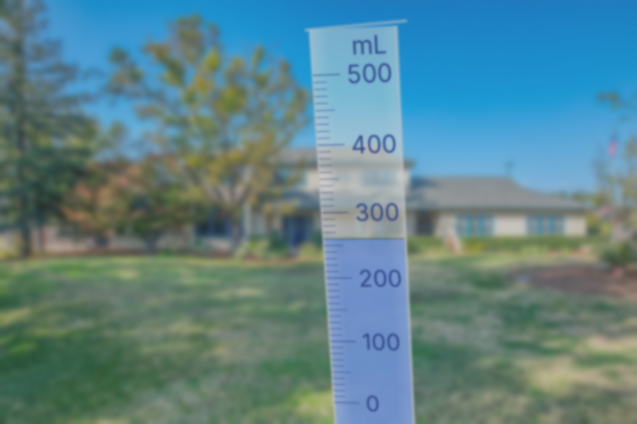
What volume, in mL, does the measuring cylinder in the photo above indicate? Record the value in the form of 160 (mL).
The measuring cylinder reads 260 (mL)
